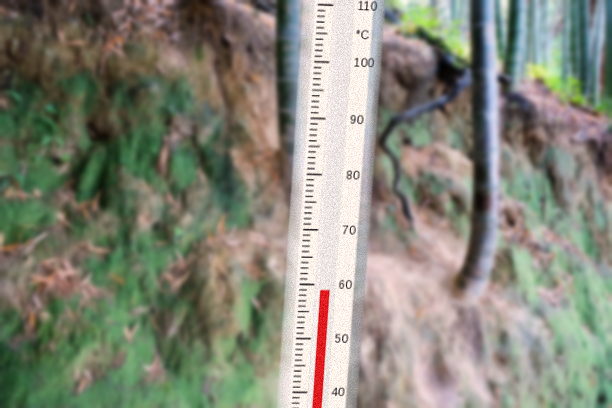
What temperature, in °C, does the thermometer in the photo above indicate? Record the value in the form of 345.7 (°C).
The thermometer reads 59 (°C)
